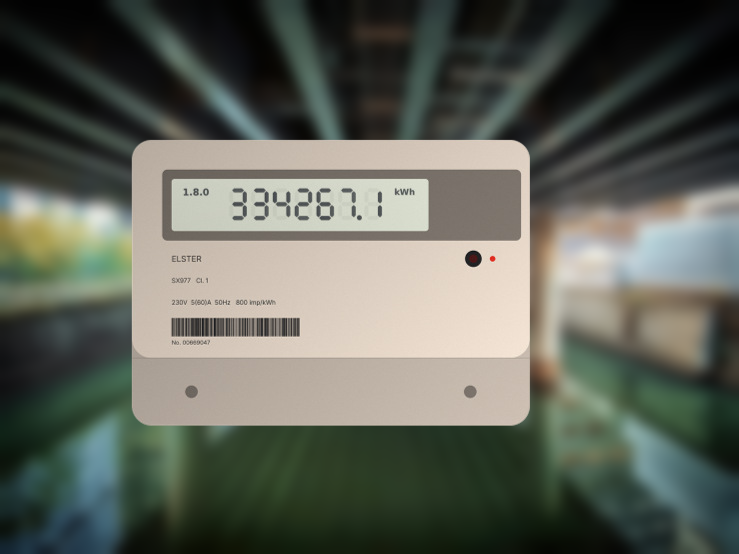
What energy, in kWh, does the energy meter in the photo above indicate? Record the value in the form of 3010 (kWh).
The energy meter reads 334267.1 (kWh)
